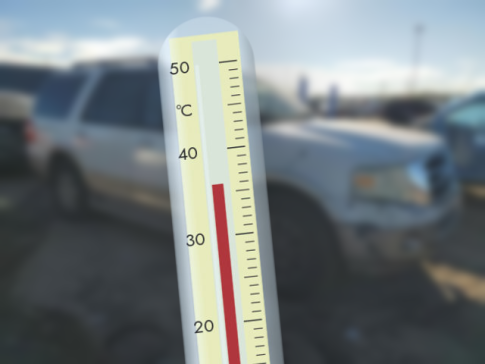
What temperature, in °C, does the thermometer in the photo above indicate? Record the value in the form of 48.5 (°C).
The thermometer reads 36 (°C)
